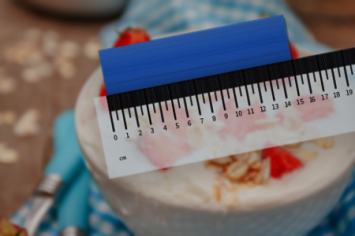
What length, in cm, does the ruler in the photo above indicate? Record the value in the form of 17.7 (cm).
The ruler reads 15 (cm)
